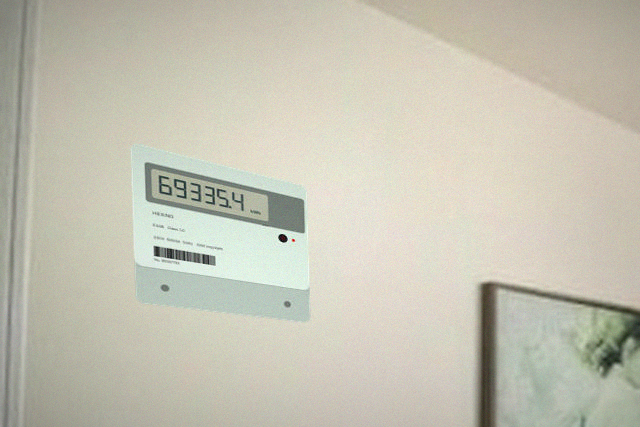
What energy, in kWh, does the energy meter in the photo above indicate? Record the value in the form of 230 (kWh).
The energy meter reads 69335.4 (kWh)
